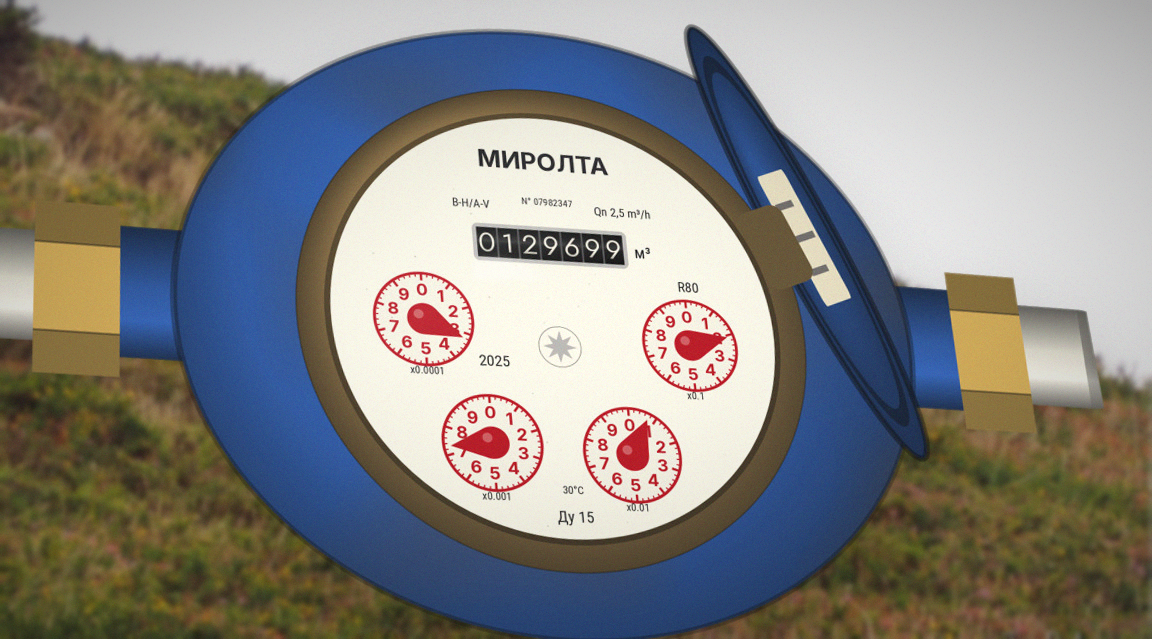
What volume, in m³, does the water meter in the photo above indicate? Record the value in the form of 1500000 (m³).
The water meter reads 129699.2073 (m³)
